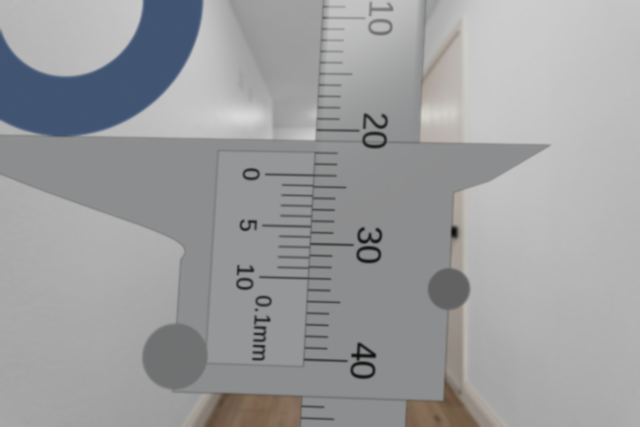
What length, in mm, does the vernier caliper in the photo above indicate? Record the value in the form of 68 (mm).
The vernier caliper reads 24.0 (mm)
